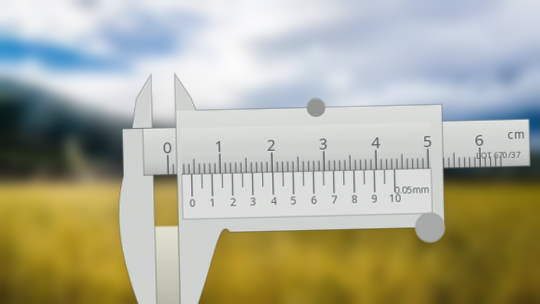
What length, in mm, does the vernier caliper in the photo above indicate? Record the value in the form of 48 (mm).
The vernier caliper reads 4.5 (mm)
